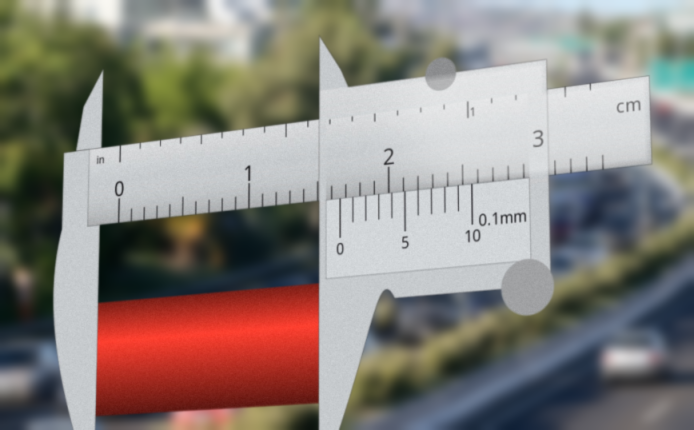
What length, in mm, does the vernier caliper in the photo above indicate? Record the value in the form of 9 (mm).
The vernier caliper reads 16.6 (mm)
